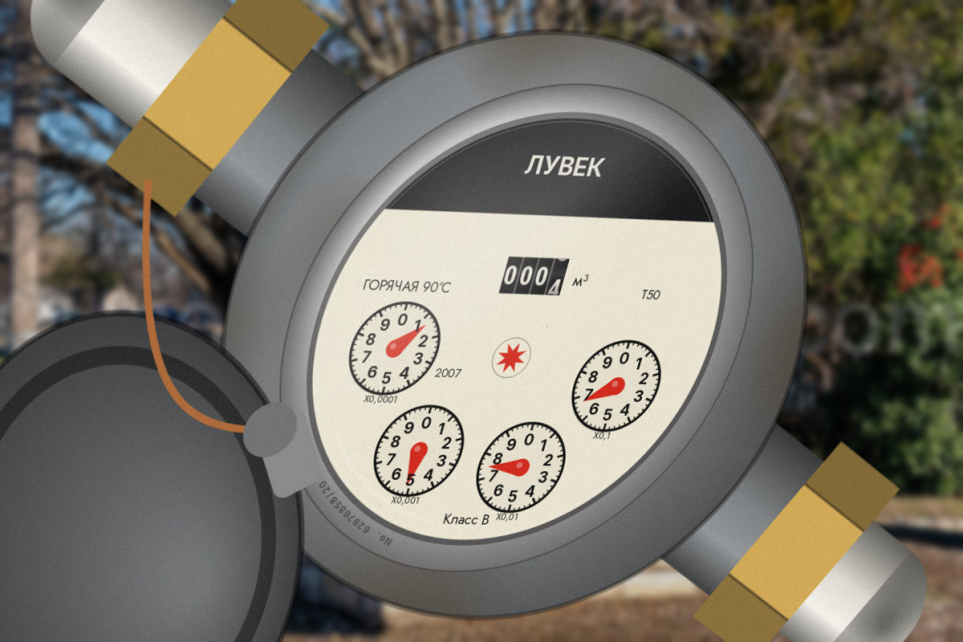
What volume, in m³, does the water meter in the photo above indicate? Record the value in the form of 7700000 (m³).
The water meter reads 3.6751 (m³)
